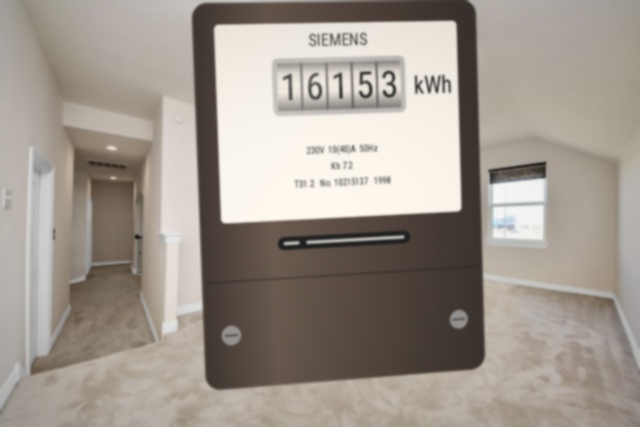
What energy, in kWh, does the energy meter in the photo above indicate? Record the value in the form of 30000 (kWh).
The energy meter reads 16153 (kWh)
